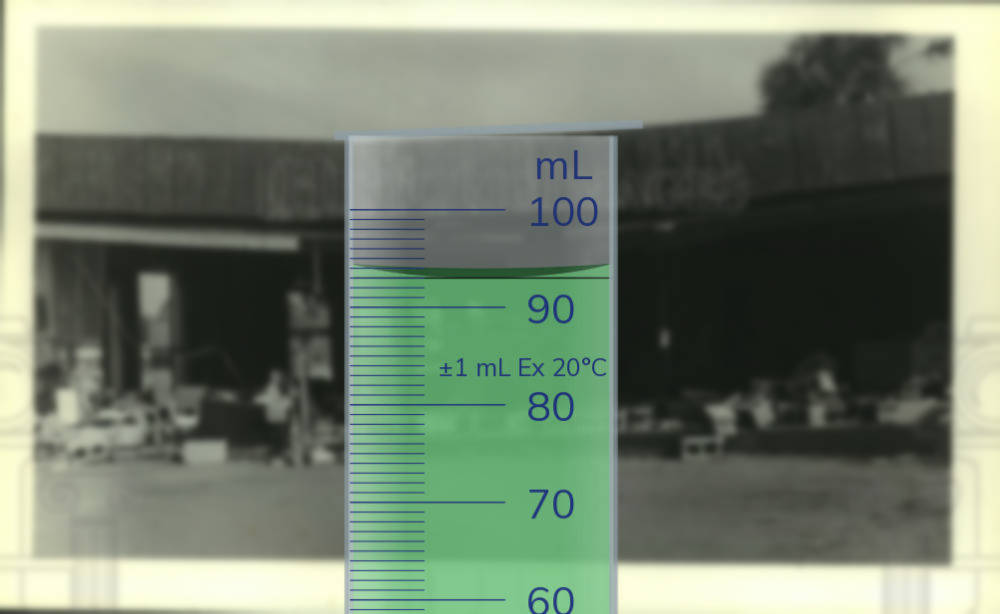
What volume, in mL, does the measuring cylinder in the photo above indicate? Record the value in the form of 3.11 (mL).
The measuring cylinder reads 93 (mL)
